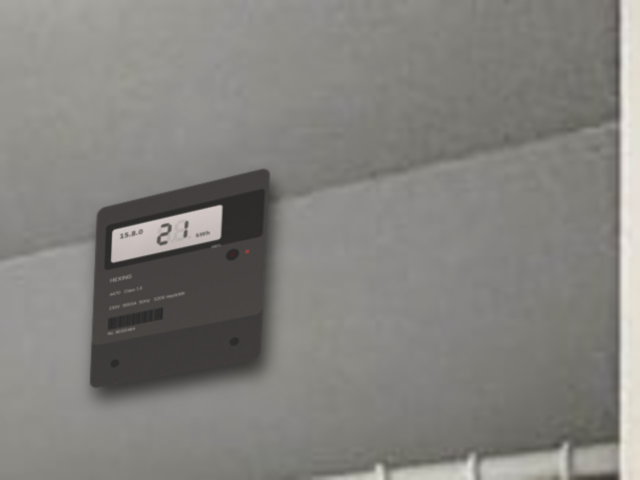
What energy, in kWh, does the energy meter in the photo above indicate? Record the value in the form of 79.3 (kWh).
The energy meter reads 21 (kWh)
